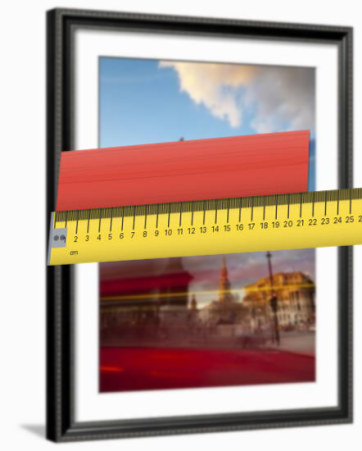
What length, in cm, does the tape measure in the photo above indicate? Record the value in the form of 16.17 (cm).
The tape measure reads 21.5 (cm)
